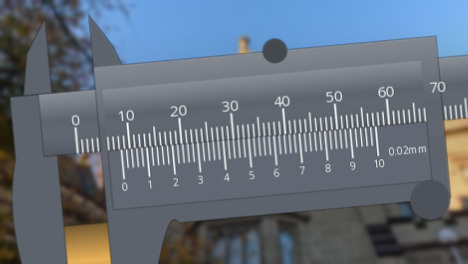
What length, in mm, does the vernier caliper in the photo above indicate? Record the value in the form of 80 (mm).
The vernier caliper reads 8.4 (mm)
